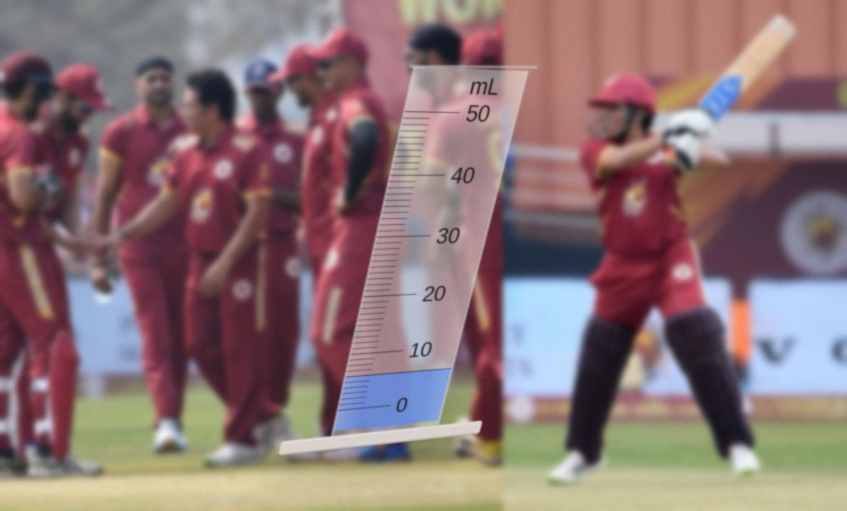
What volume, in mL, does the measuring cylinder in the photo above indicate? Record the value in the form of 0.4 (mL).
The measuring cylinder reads 6 (mL)
